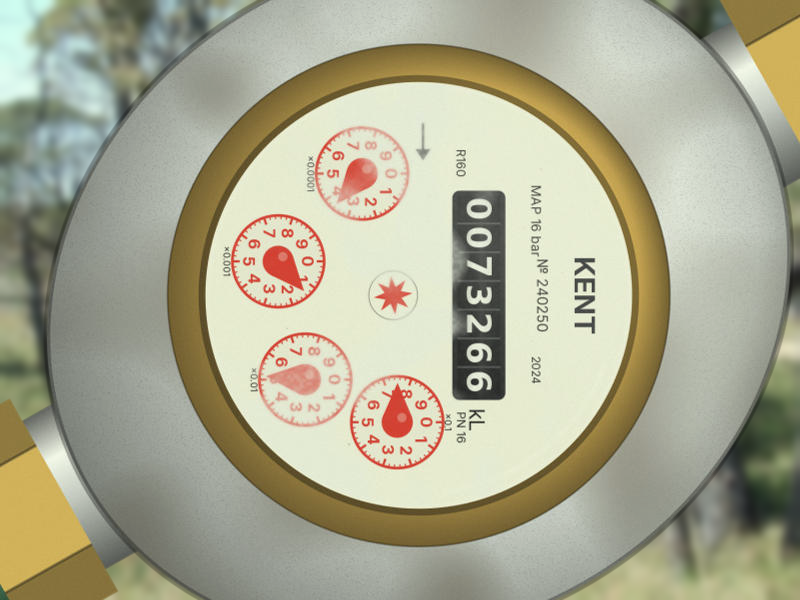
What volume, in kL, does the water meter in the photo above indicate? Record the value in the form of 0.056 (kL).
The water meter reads 73266.7513 (kL)
